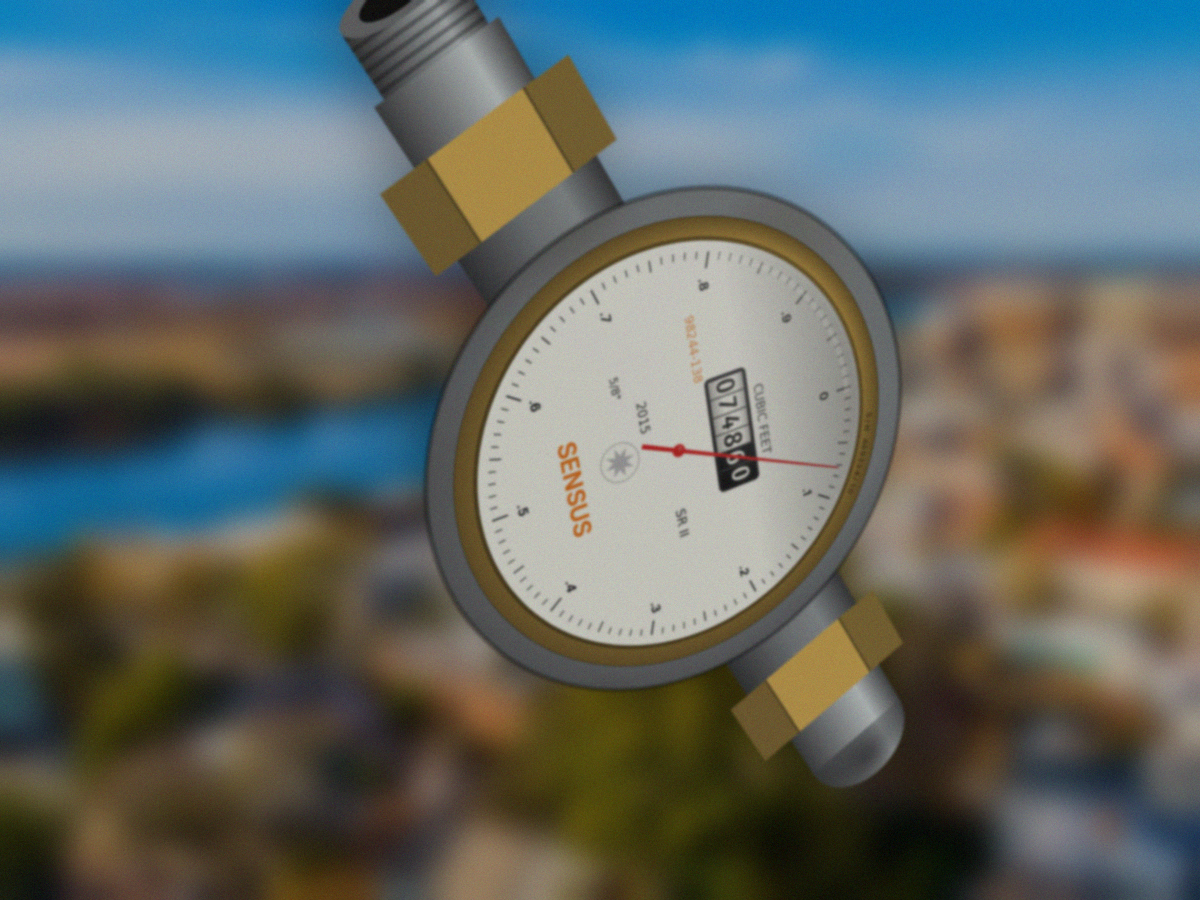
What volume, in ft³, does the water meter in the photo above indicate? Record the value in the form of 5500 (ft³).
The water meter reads 74860.07 (ft³)
